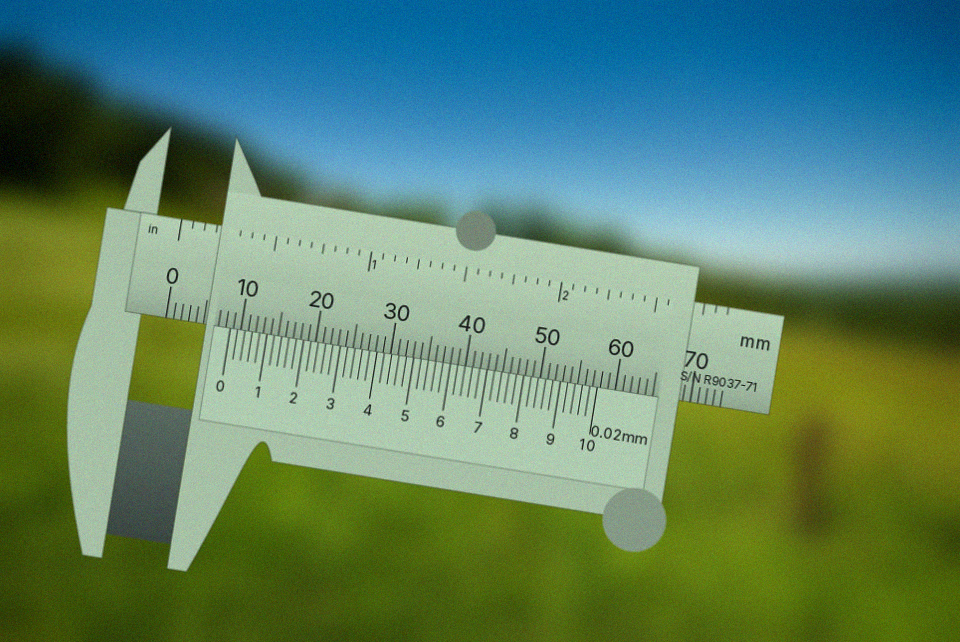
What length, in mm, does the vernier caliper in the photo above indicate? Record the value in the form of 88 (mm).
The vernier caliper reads 8.6 (mm)
